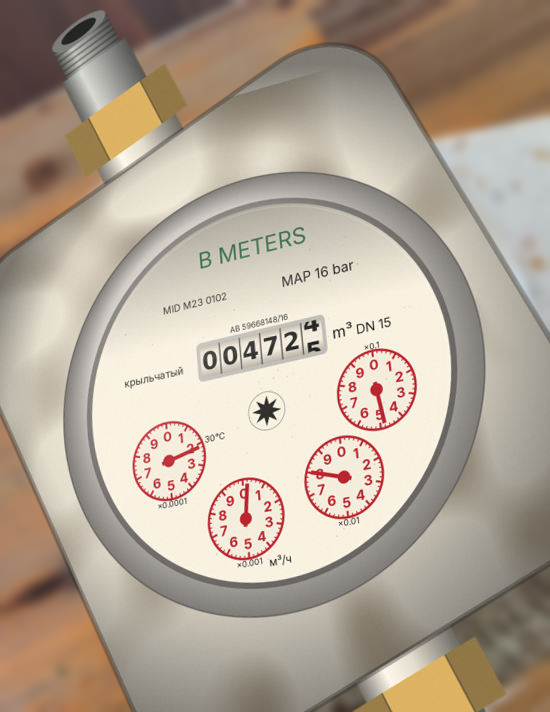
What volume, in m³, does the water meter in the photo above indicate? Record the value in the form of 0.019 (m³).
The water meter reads 4724.4802 (m³)
